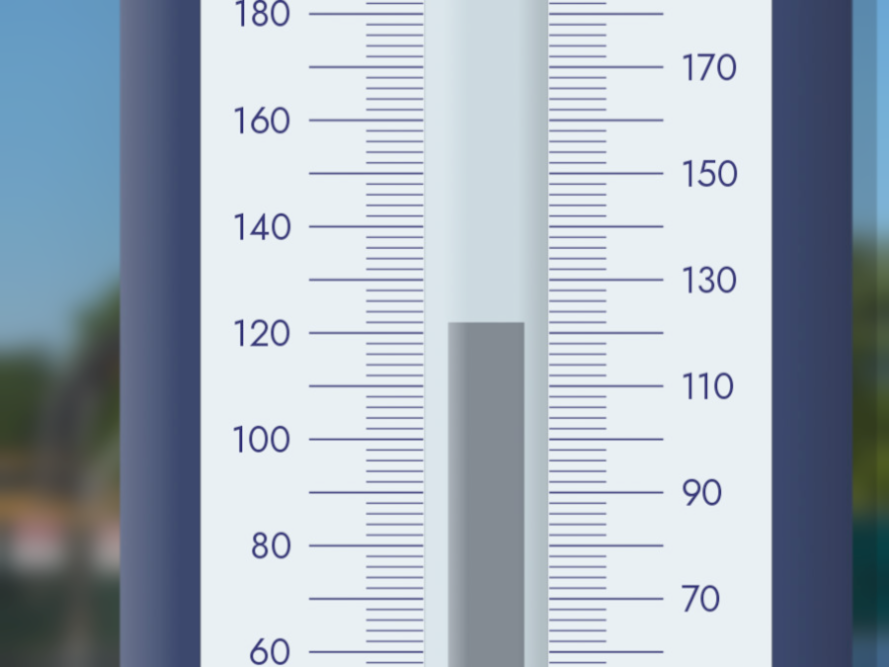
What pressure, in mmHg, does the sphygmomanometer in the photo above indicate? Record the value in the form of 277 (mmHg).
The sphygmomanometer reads 122 (mmHg)
